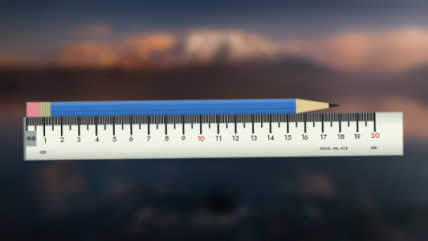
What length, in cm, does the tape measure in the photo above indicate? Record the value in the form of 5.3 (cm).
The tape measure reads 18 (cm)
